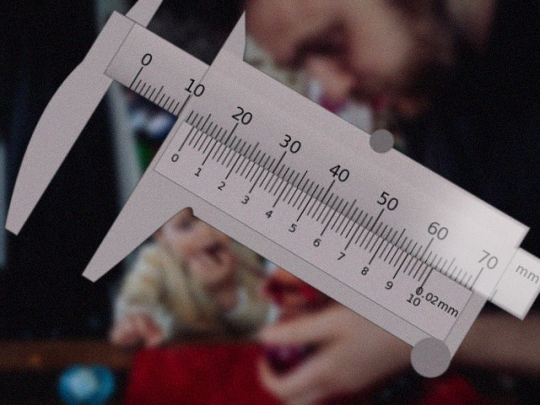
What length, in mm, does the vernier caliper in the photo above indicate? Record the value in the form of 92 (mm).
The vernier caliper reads 13.6 (mm)
